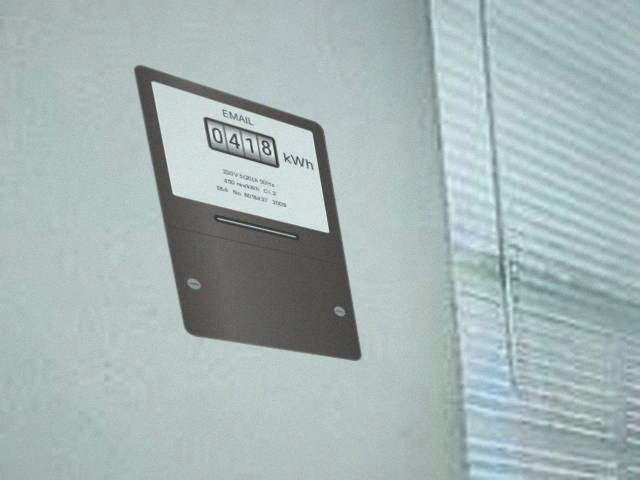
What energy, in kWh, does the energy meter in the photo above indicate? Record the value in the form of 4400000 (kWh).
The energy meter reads 418 (kWh)
